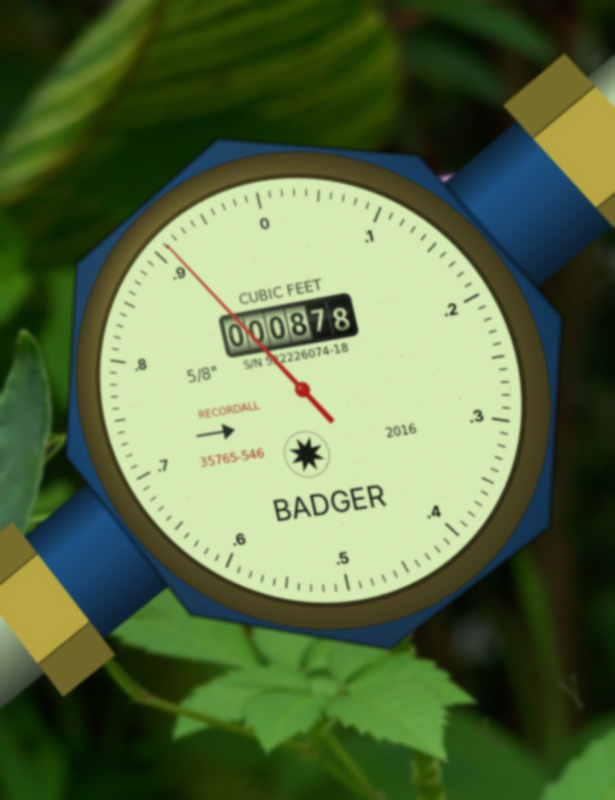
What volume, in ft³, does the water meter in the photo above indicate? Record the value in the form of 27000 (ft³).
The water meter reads 877.91 (ft³)
